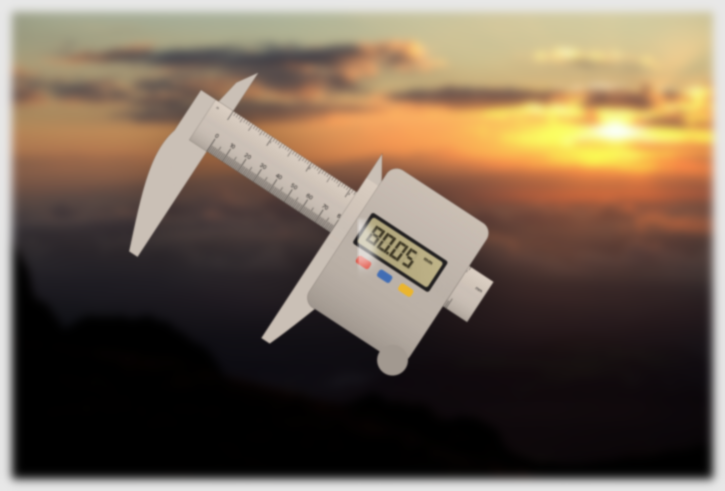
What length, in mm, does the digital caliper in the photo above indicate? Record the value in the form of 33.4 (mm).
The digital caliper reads 80.05 (mm)
